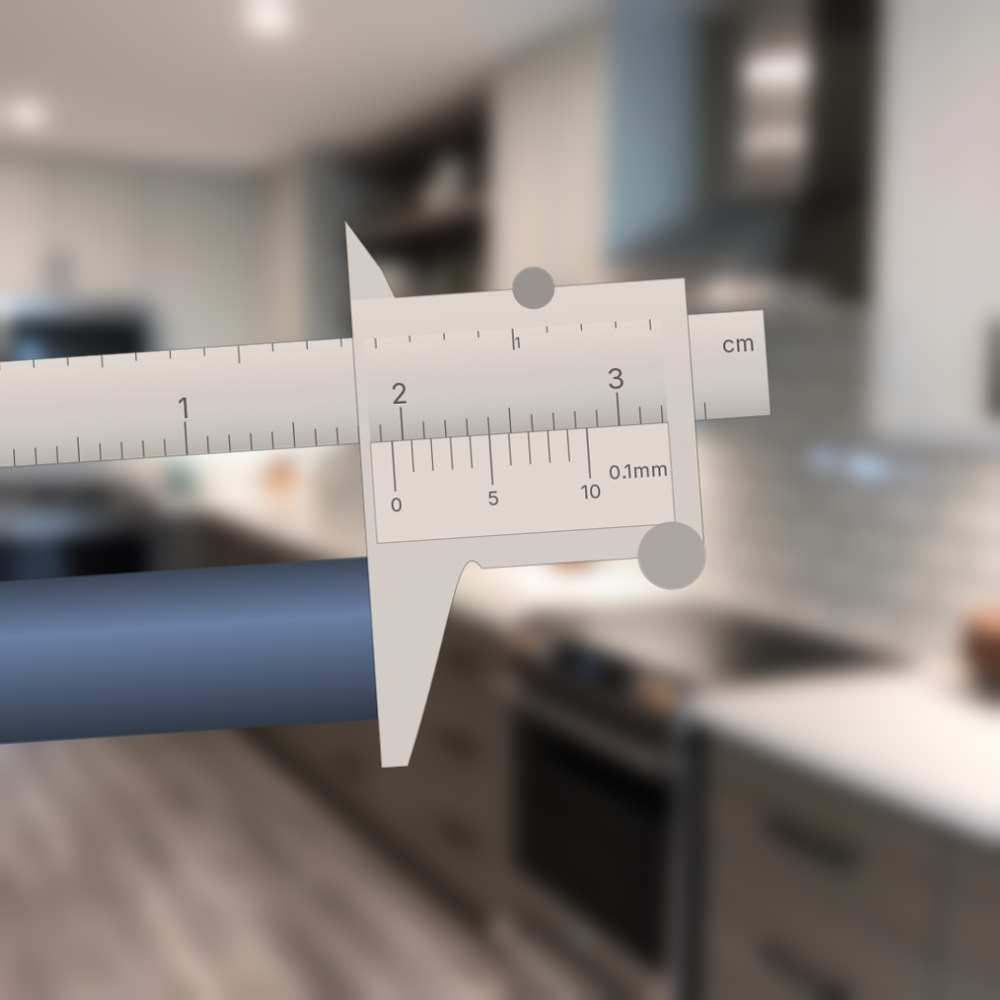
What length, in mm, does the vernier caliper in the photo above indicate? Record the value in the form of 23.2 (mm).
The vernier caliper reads 19.5 (mm)
